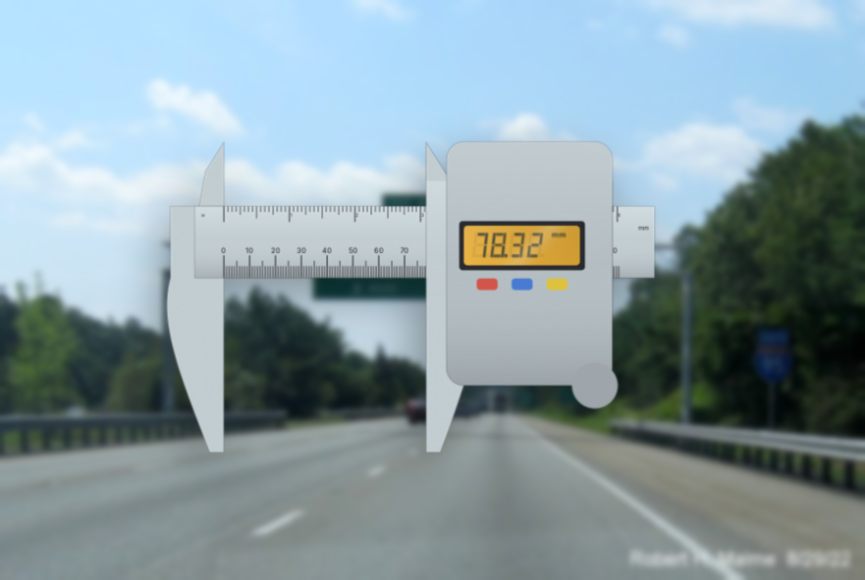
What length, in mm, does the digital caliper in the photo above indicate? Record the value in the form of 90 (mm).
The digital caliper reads 78.32 (mm)
